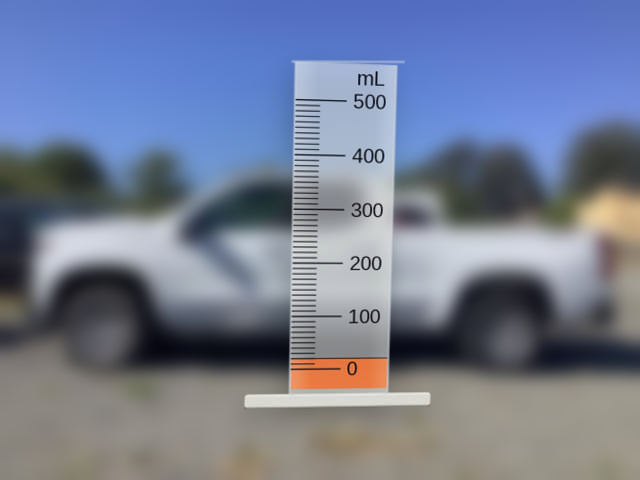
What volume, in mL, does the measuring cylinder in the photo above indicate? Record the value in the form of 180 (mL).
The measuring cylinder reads 20 (mL)
